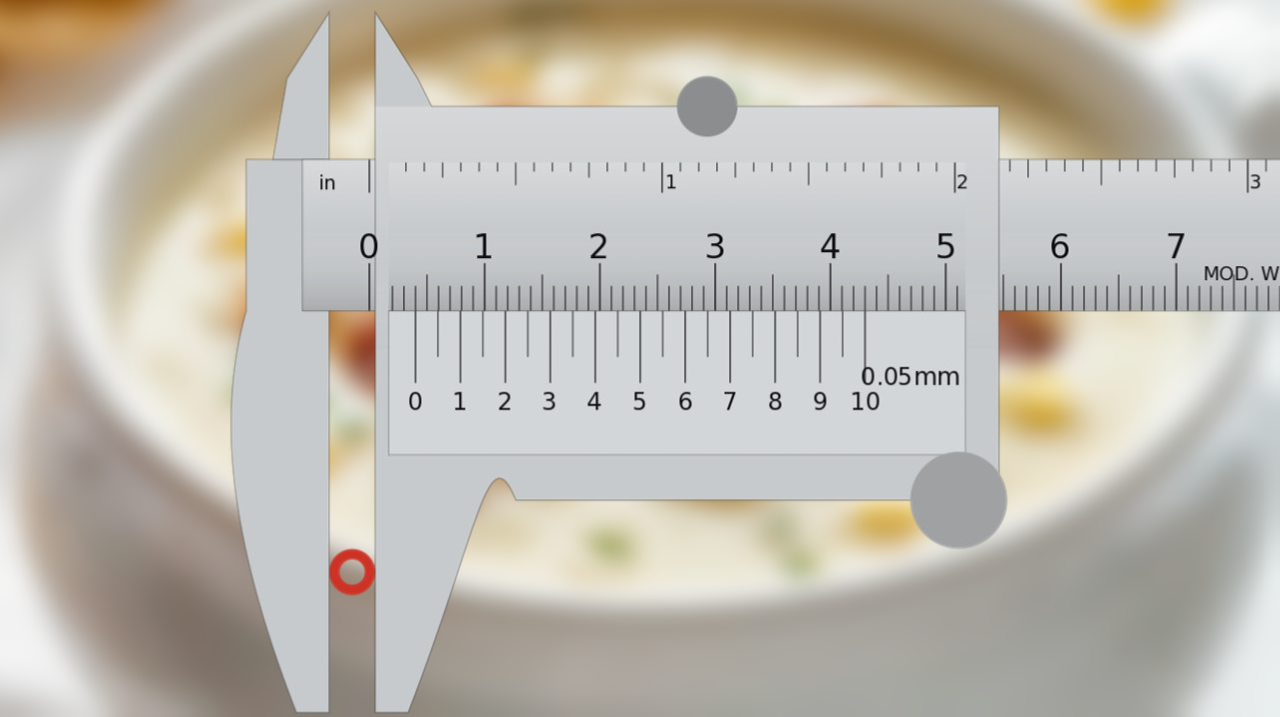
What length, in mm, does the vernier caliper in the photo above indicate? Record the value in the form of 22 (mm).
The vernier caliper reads 4.0 (mm)
